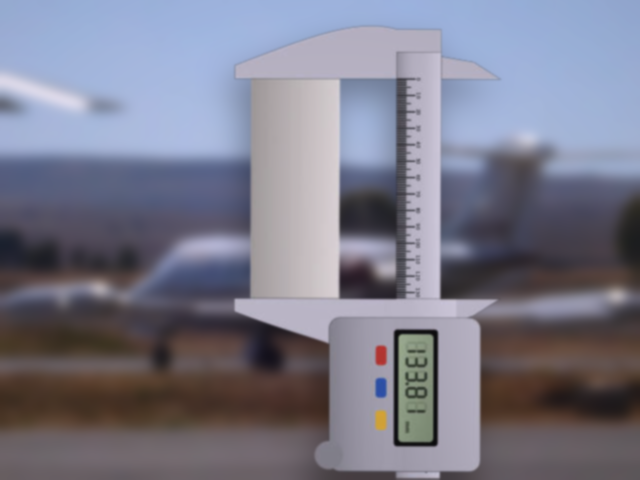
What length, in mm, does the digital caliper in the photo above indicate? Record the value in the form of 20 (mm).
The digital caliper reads 133.81 (mm)
